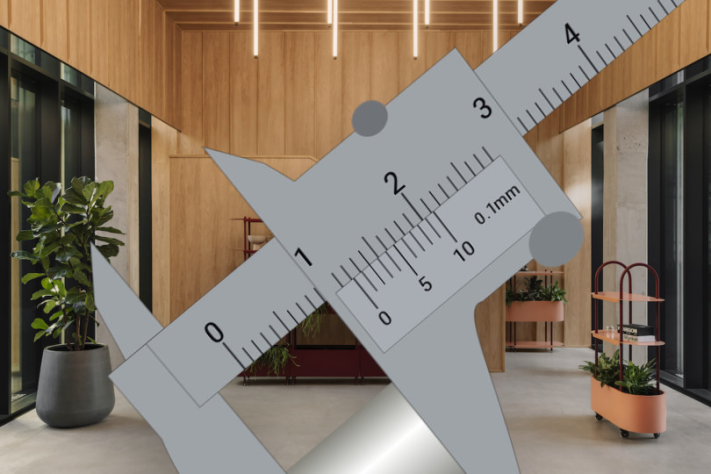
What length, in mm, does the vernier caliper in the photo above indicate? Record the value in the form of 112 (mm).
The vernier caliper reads 12.2 (mm)
